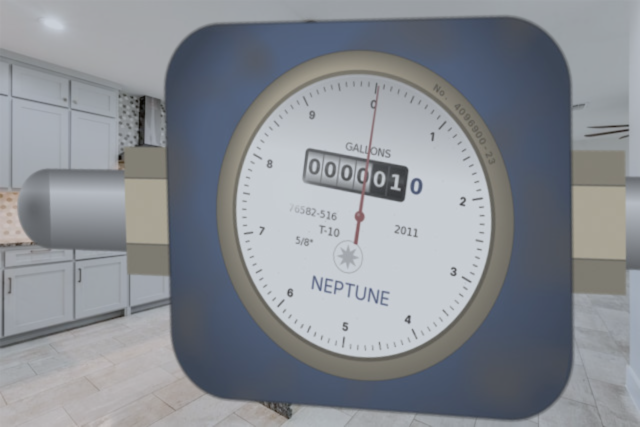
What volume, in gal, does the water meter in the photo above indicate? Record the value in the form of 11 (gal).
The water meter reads 10.0 (gal)
